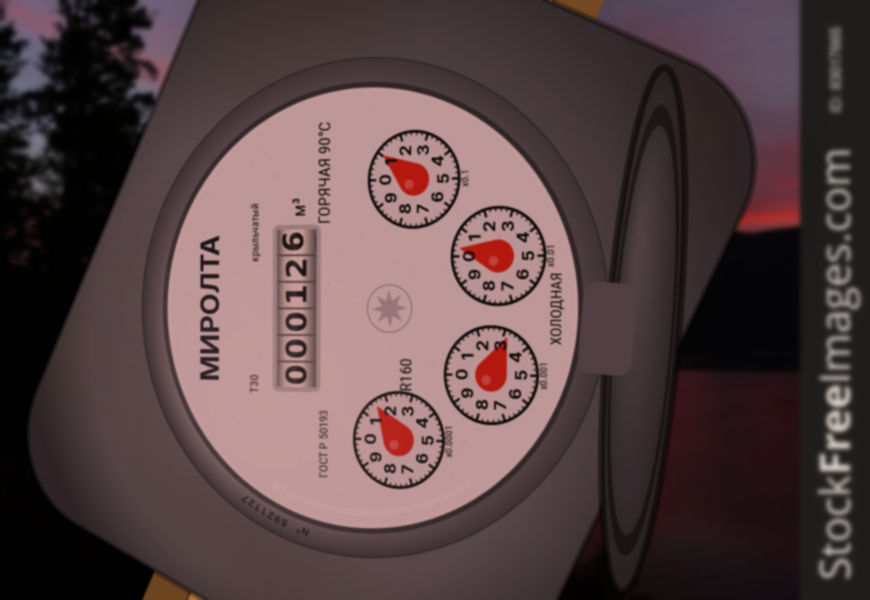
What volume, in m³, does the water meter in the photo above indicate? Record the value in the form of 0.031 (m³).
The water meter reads 126.1031 (m³)
